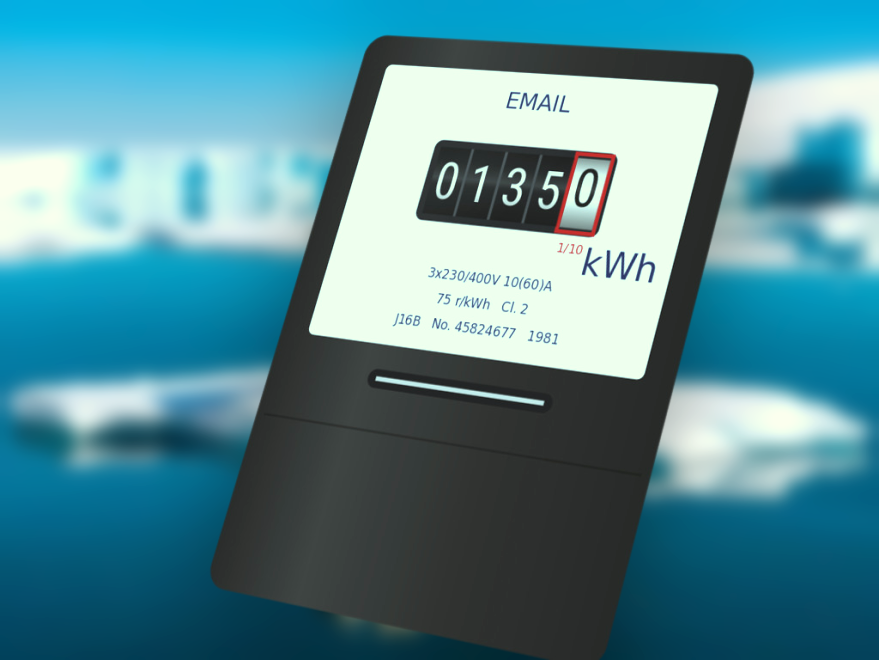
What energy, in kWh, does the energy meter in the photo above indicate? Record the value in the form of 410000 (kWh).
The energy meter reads 135.0 (kWh)
